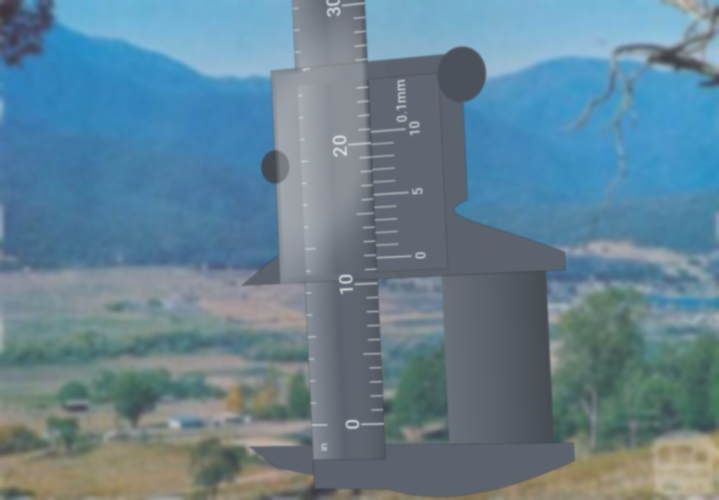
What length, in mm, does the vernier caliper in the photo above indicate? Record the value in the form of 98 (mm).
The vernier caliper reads 11.8 (mm)
